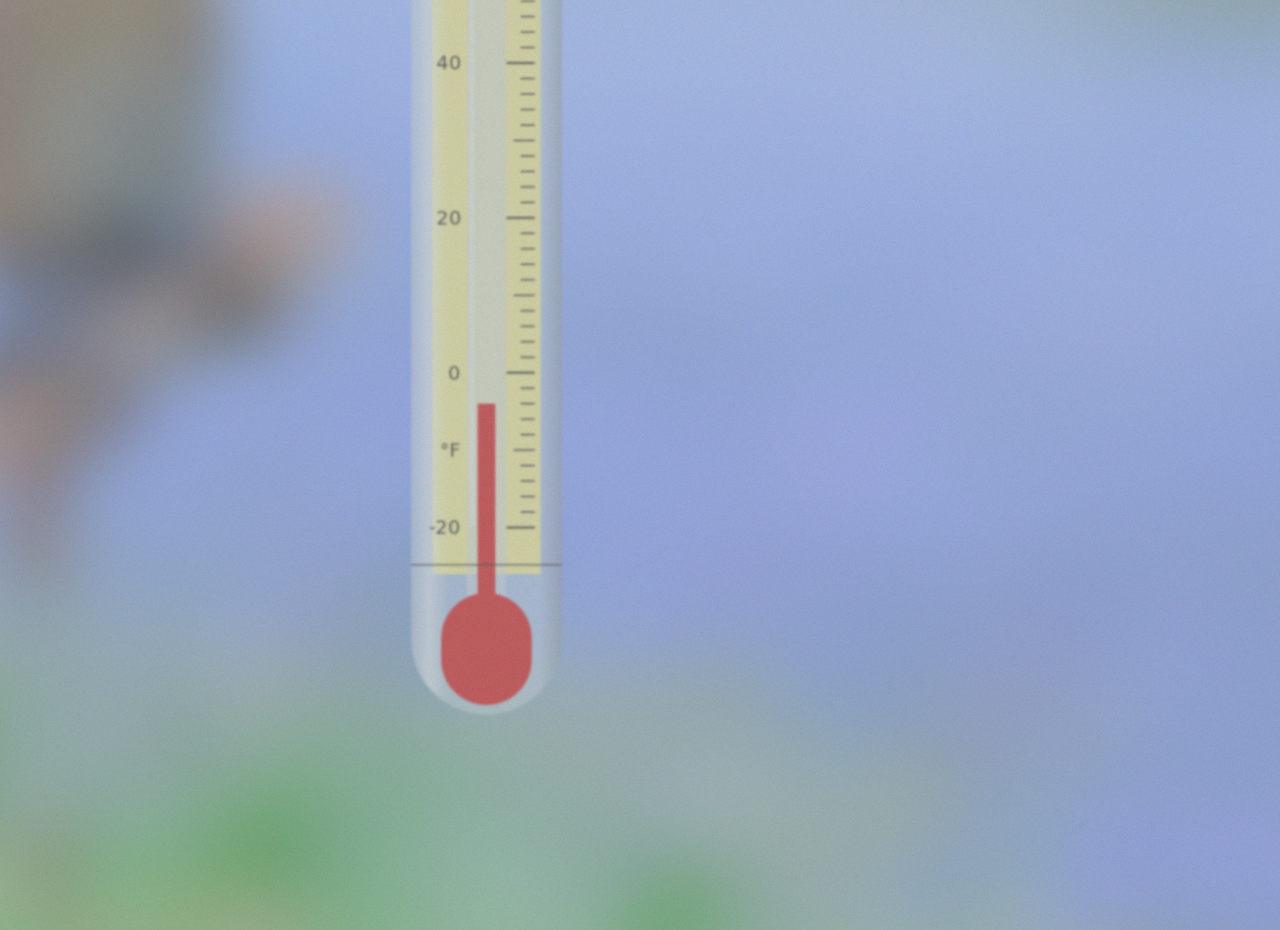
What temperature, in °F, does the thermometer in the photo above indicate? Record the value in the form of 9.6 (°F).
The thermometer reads -4 (°F)
